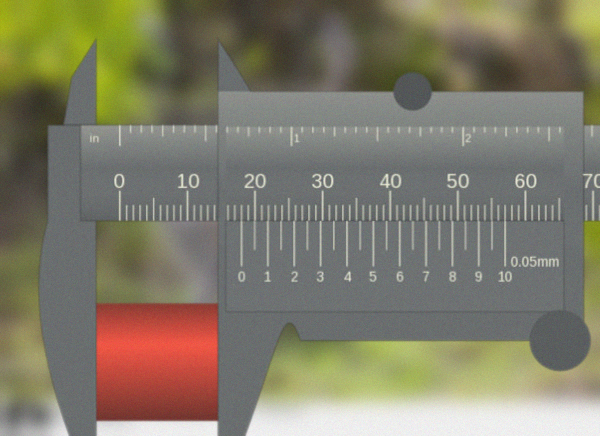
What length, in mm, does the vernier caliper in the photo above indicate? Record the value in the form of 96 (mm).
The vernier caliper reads 18.0 (mm)
